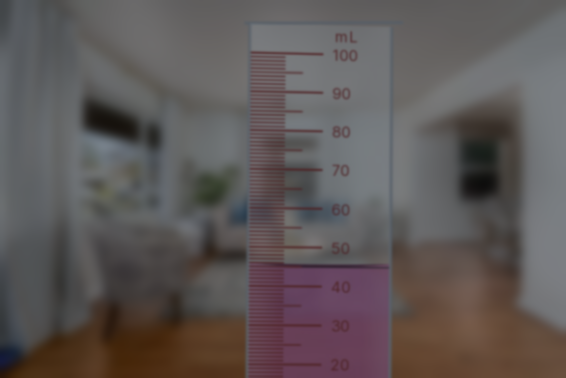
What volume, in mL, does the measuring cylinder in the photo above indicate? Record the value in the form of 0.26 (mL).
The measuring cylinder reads 45 (mL)
